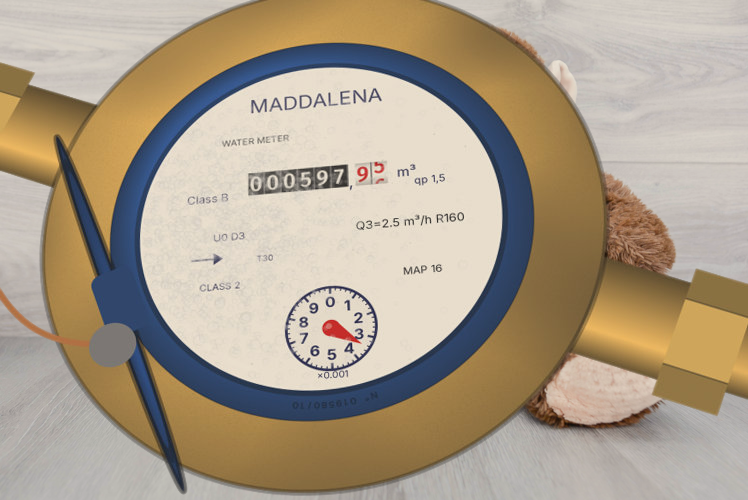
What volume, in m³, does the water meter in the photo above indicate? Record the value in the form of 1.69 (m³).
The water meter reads 597.953 (m³)
